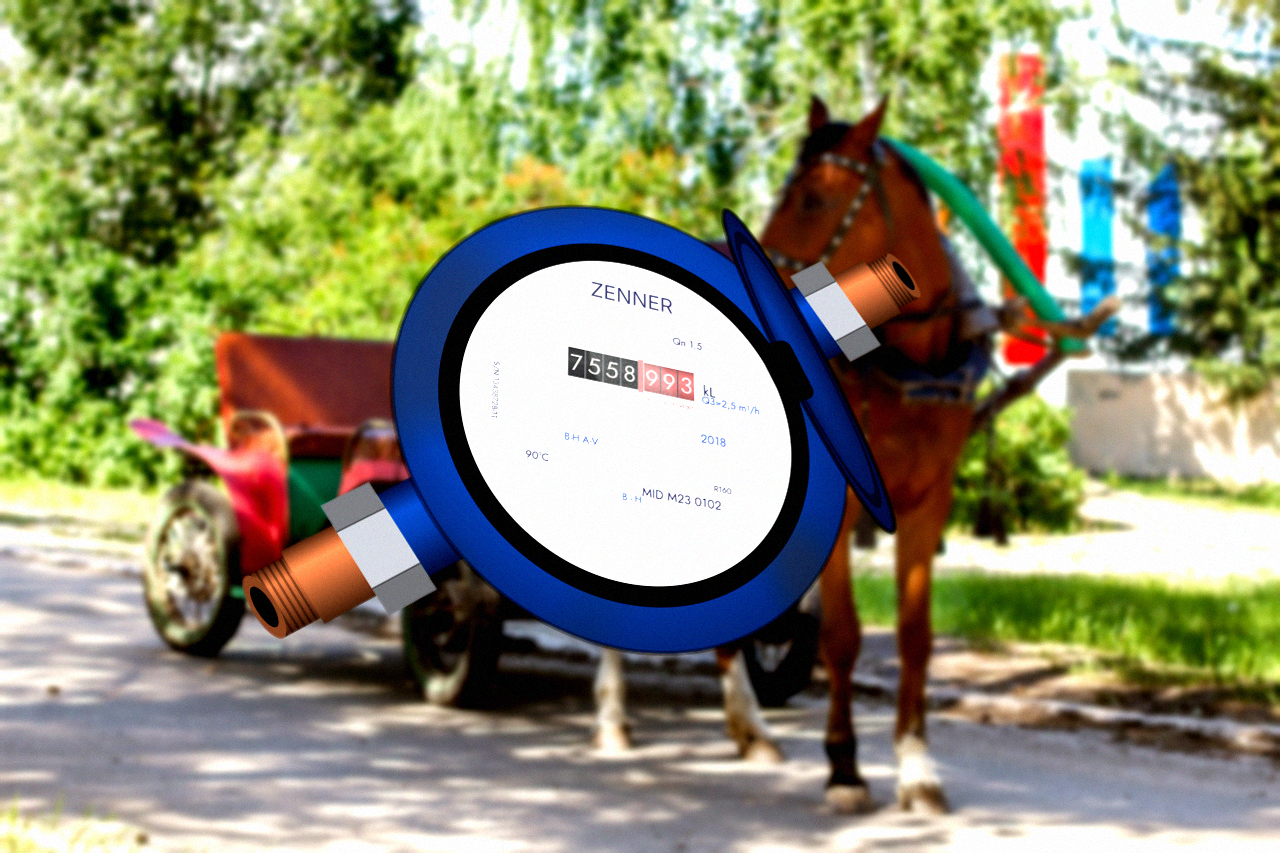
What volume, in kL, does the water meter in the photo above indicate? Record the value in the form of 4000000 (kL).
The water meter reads 7558.993 (kL)
